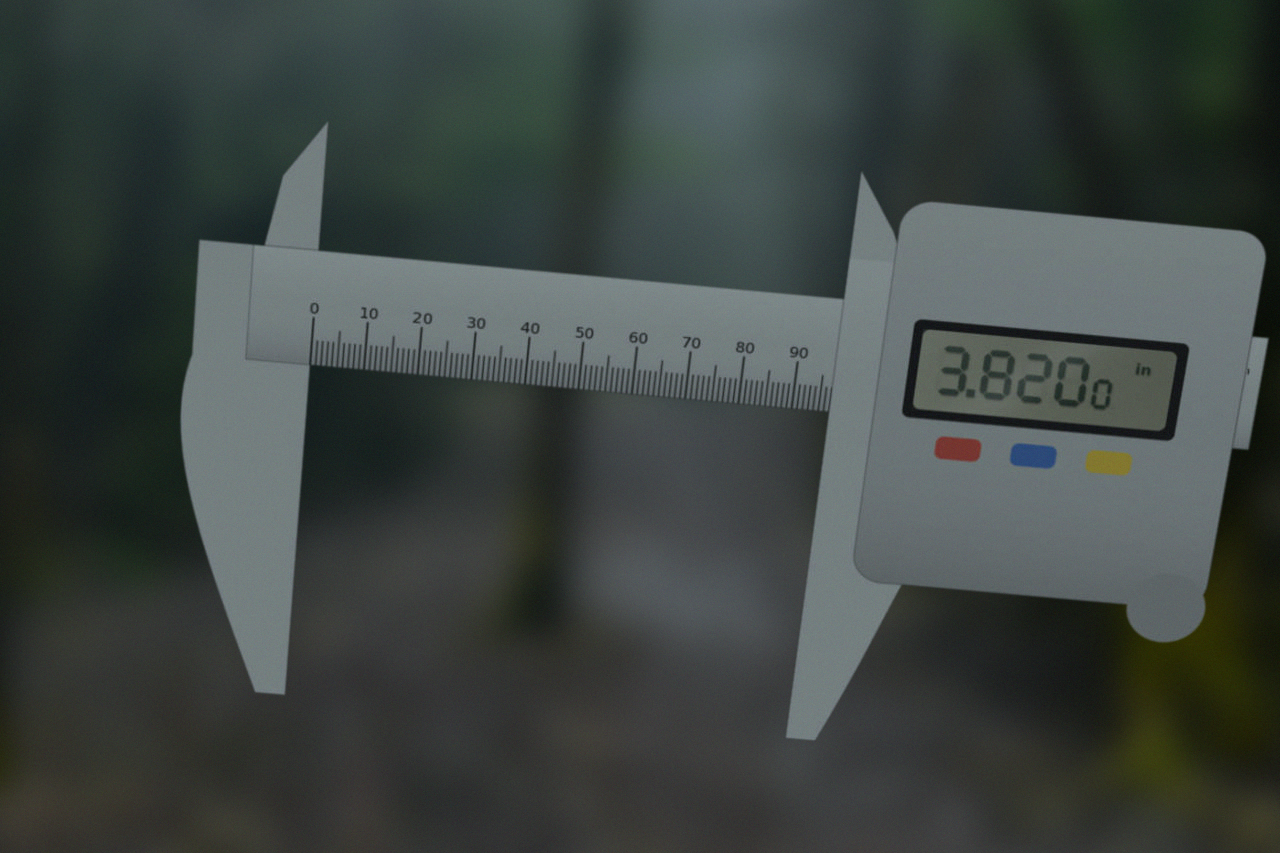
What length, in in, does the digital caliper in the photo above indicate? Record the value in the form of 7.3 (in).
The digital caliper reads 3.8200 (in)
